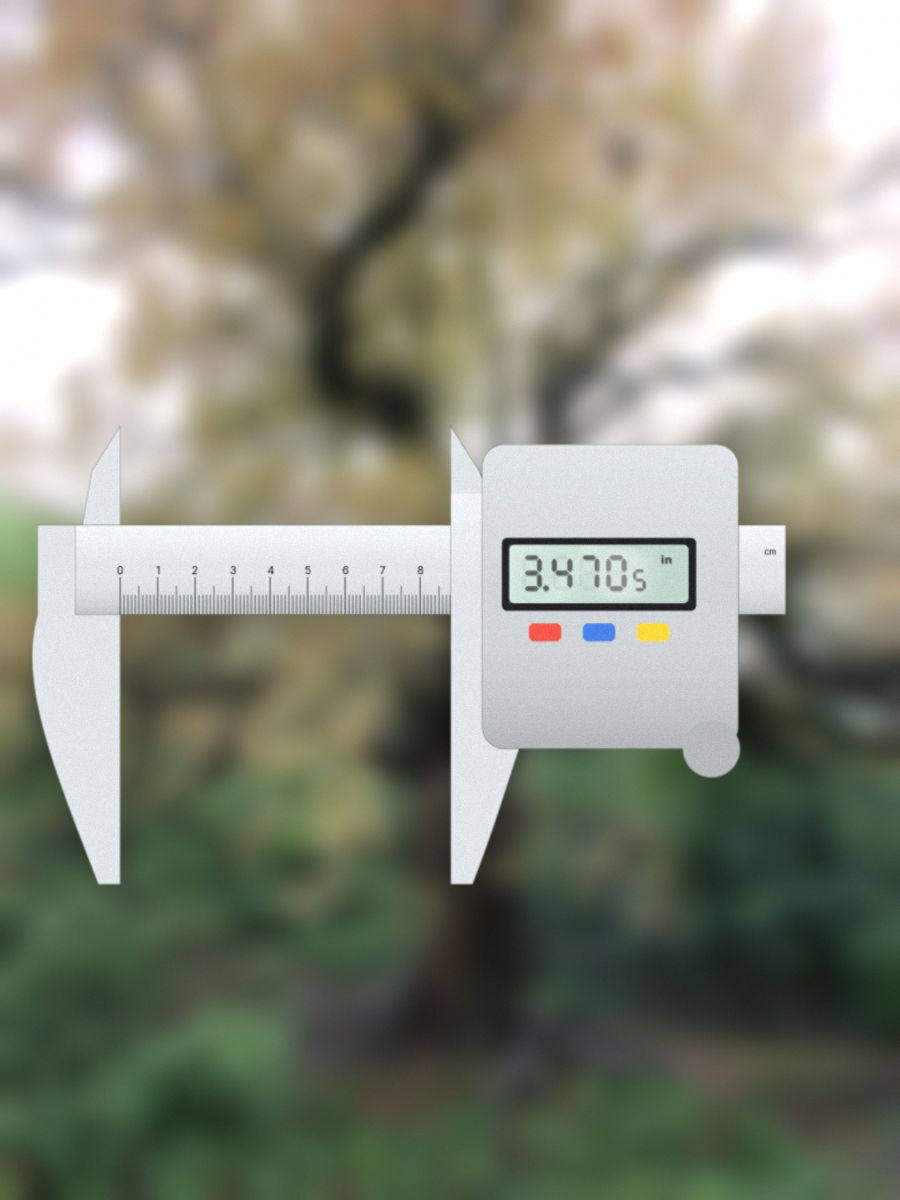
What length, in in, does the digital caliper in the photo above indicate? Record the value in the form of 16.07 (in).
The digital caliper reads 3.4705 (in)
